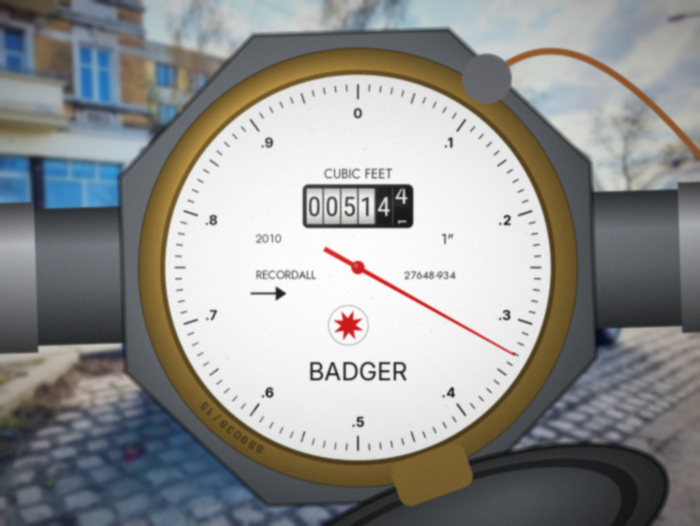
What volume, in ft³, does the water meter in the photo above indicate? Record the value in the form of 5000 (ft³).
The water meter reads 5144.33 (ft³)
